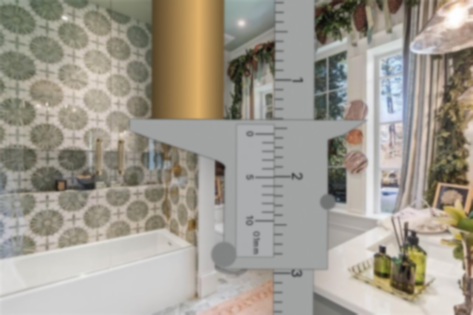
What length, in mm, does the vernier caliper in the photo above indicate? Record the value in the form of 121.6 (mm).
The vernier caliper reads 15.6 (mm)
